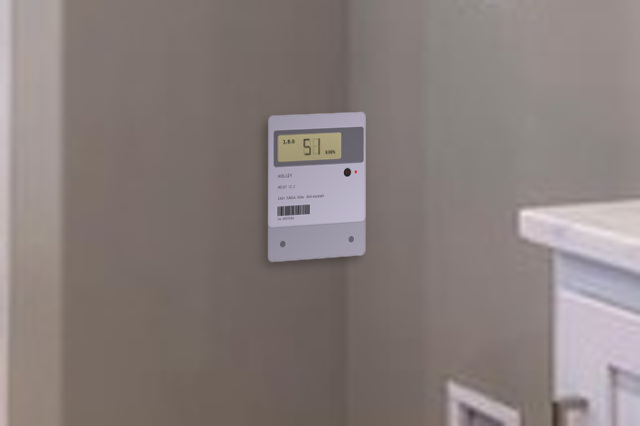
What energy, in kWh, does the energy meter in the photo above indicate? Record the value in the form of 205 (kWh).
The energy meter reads 51 (kWh)
